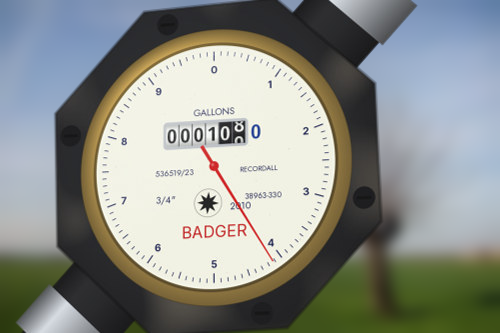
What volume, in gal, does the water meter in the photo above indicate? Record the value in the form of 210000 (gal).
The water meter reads 1084.1 (gal)
